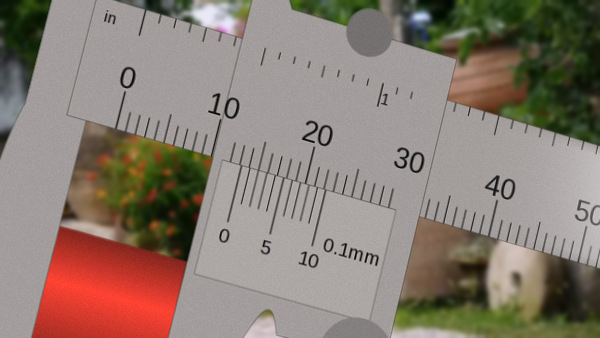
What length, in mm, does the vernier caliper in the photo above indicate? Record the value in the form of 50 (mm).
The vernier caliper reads 13.2 (mm)
